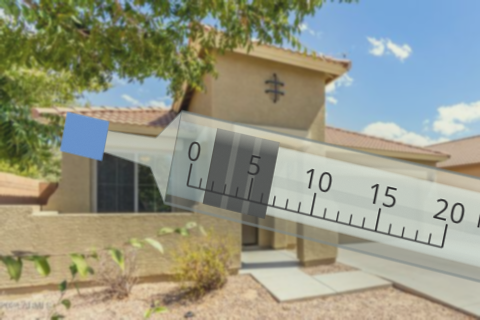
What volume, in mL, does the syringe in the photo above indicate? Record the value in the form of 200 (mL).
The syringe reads 1.5 (mL)
